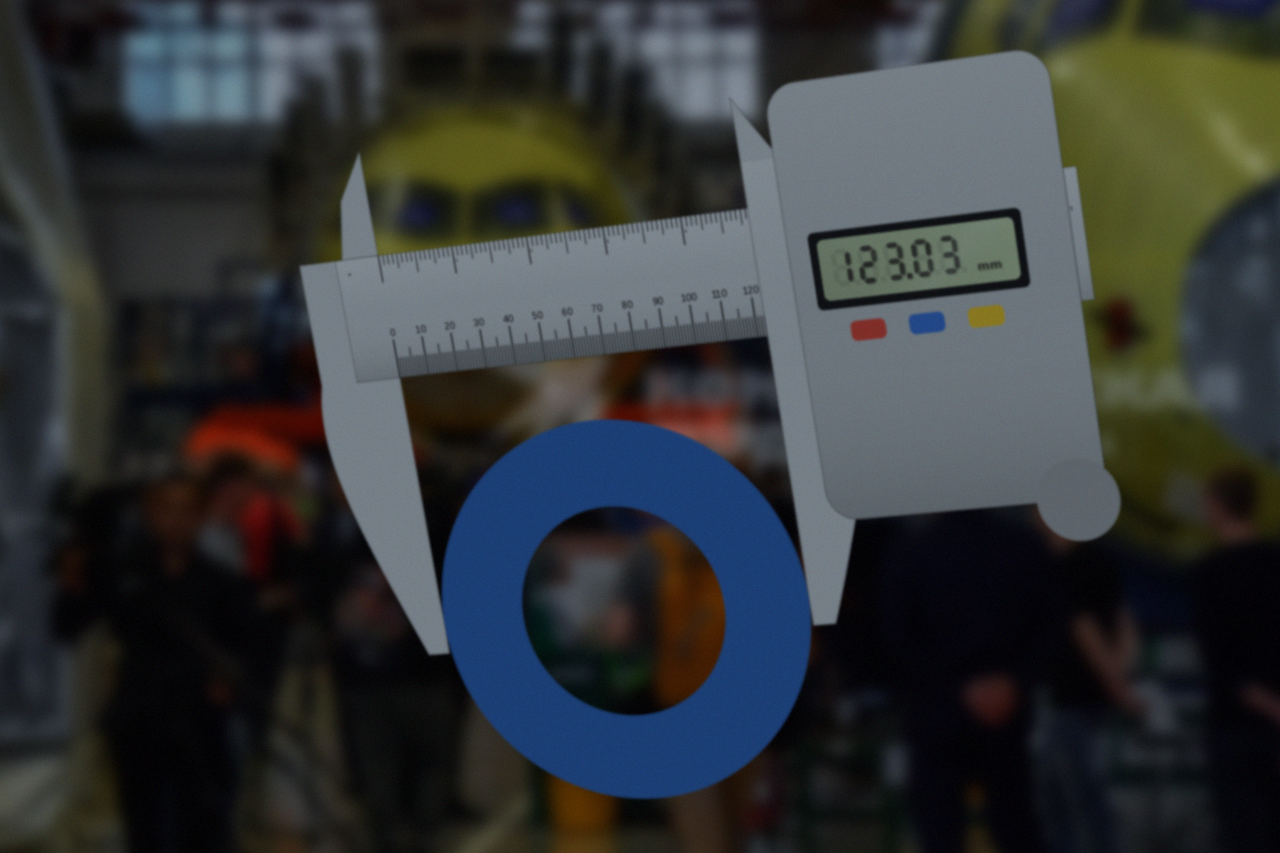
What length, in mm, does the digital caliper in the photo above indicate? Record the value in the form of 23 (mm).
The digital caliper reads 123.03 (mm)
